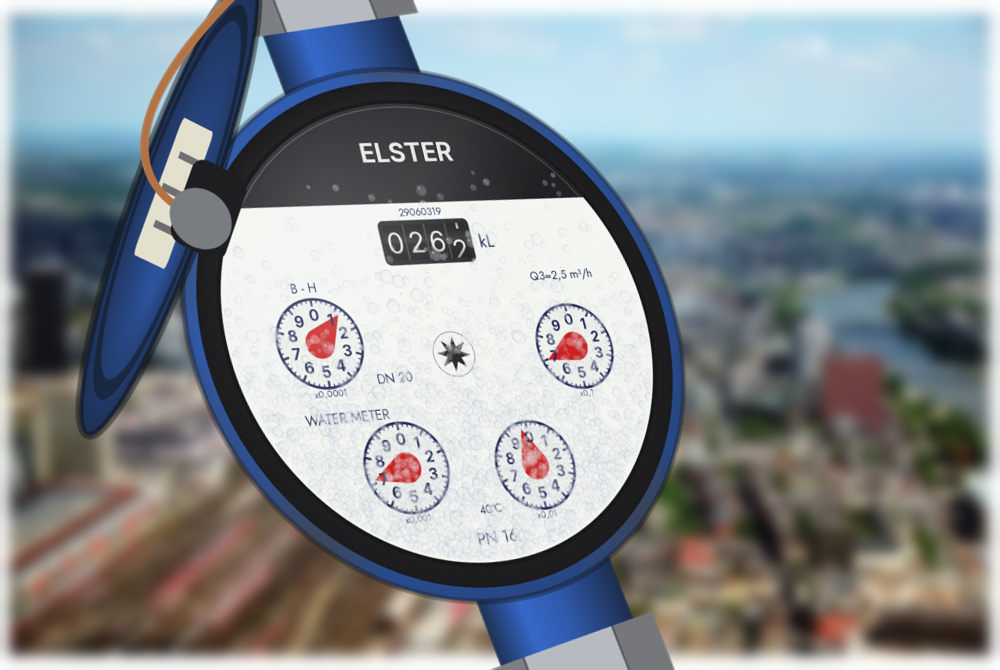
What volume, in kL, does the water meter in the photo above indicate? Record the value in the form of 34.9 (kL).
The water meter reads 261.6971 (kL)
